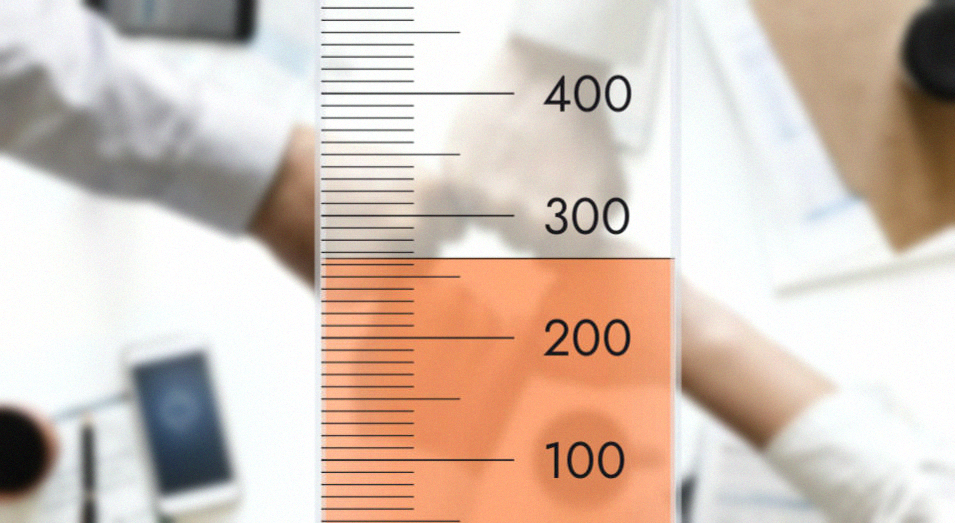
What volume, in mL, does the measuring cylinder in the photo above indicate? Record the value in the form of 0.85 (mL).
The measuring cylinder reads 265 (mL)
